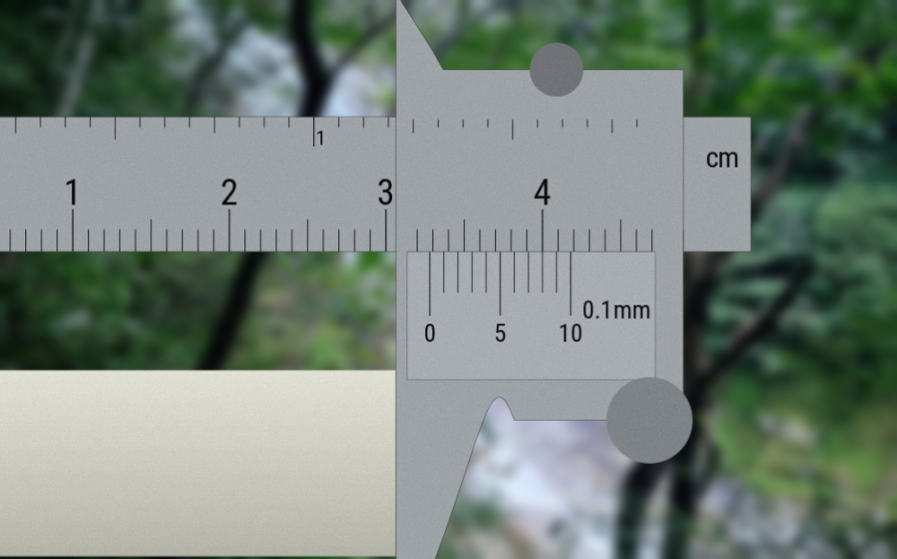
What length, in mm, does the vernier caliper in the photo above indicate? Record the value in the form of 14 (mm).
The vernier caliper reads 32.8 (mm)
